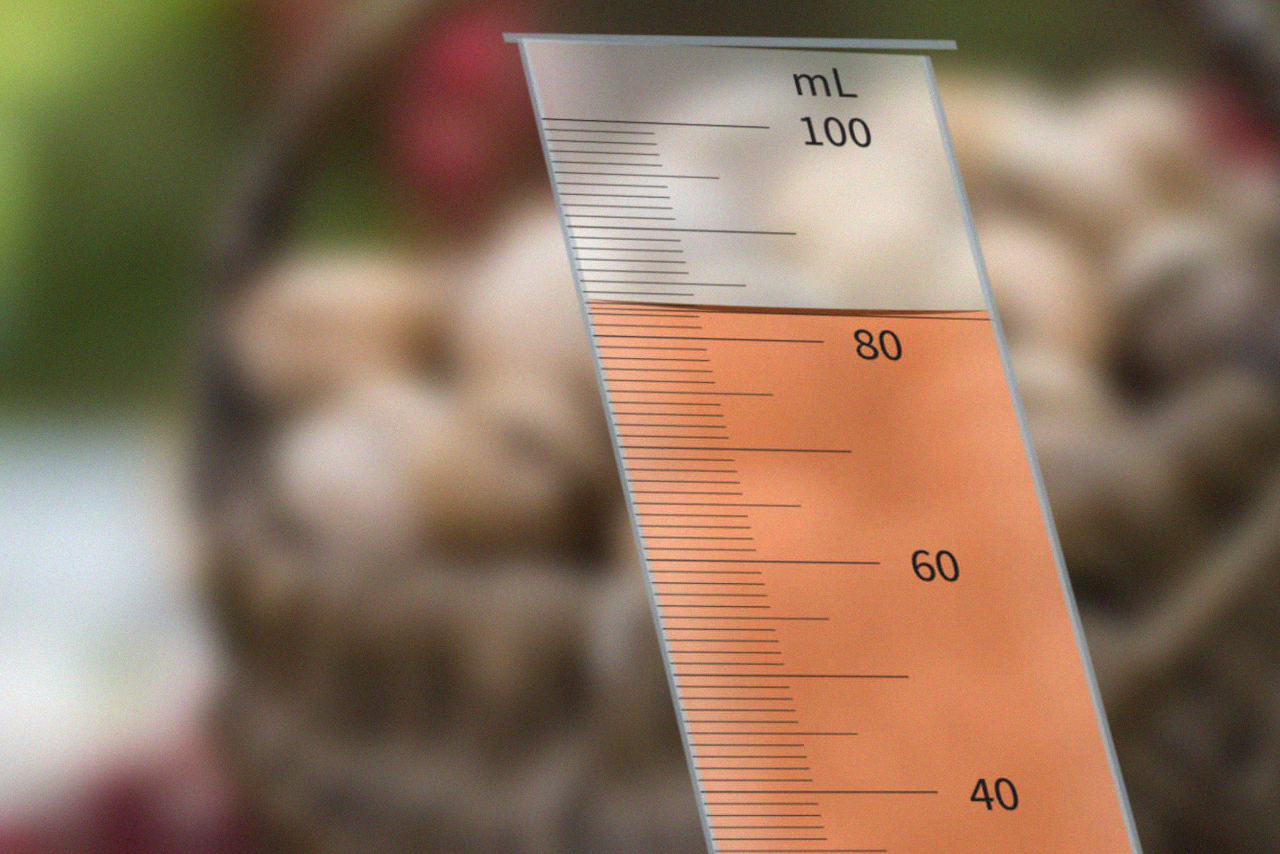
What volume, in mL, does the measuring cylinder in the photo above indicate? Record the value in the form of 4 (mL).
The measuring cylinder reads 82.5 (mL)
